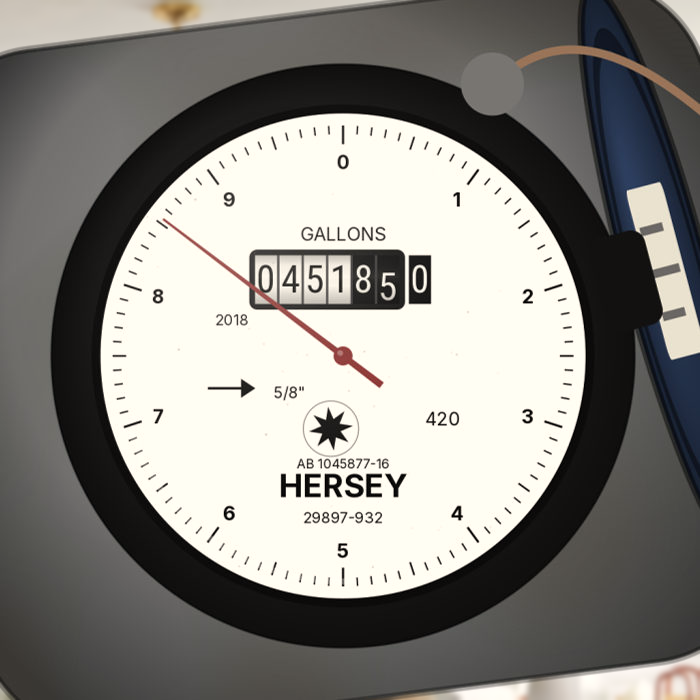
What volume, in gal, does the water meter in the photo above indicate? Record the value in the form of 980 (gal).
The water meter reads 451848.5 (gal)
